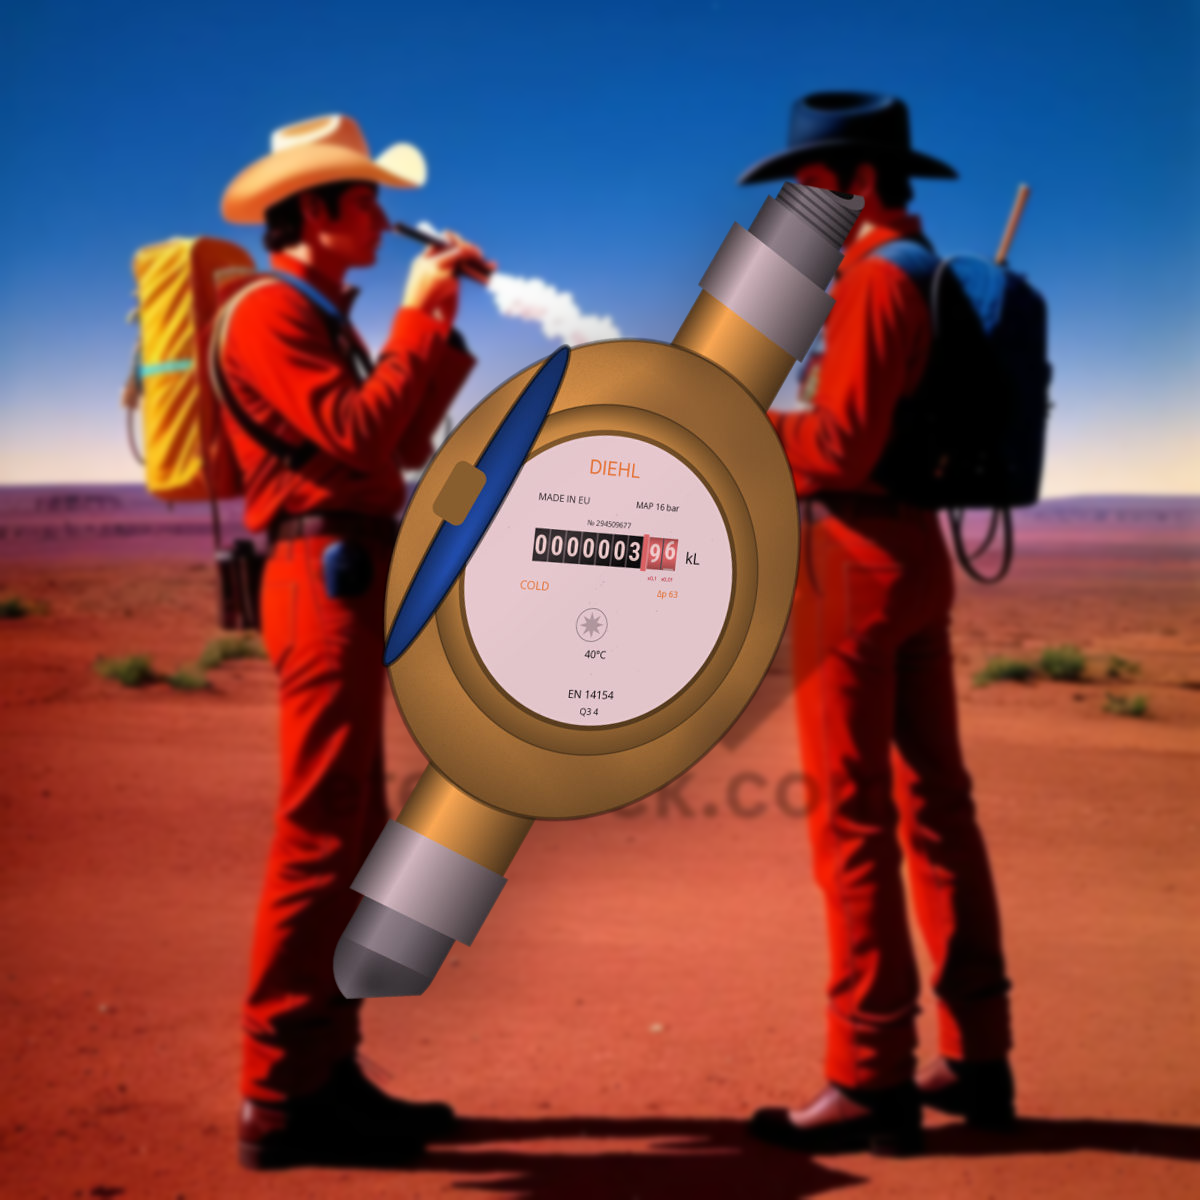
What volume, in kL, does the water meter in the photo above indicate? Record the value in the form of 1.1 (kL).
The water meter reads 3.96 (kL)
